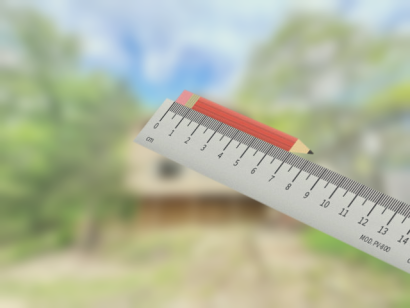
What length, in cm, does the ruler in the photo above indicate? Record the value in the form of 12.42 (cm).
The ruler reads 8 (cm)
